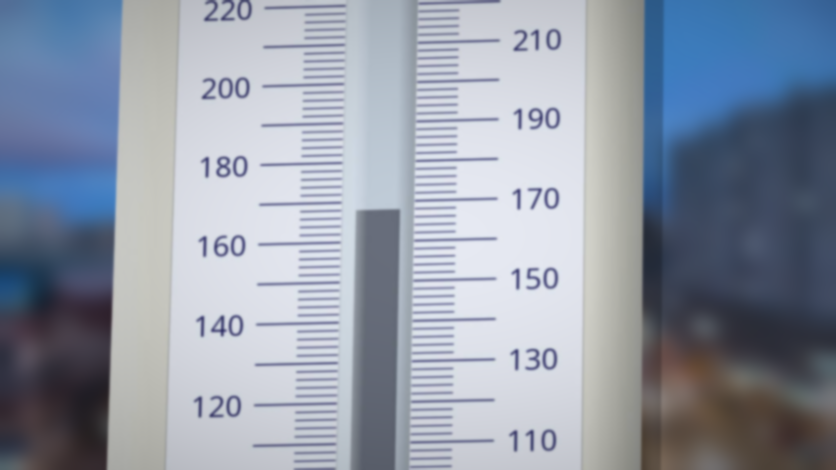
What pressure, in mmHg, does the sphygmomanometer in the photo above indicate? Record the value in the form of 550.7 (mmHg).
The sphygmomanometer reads 168 (mmHg)
